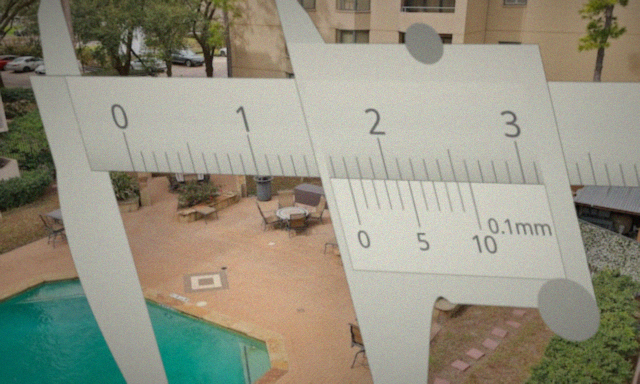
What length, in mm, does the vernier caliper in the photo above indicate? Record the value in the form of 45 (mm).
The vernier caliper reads 17.0 (mm)
